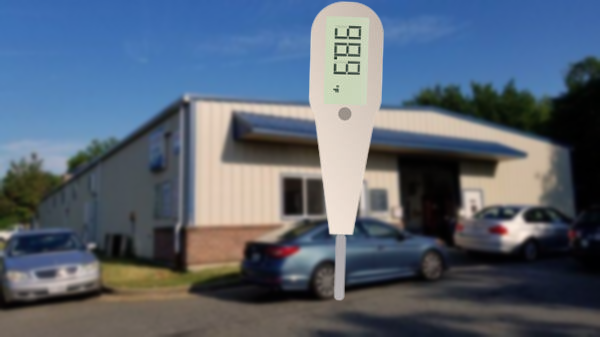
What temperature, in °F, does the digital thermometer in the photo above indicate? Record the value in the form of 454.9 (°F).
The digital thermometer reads 98.9 (°F)
